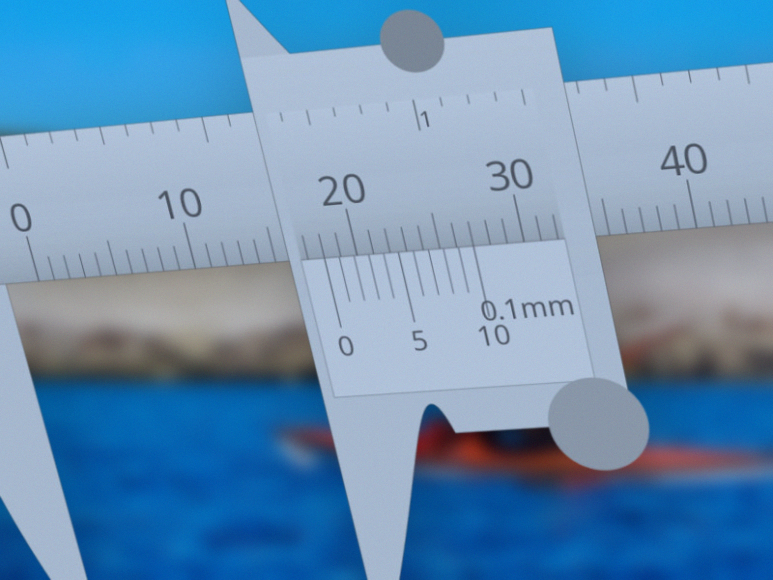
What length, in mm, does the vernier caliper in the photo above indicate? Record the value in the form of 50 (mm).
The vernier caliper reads 18.0 (mm)
